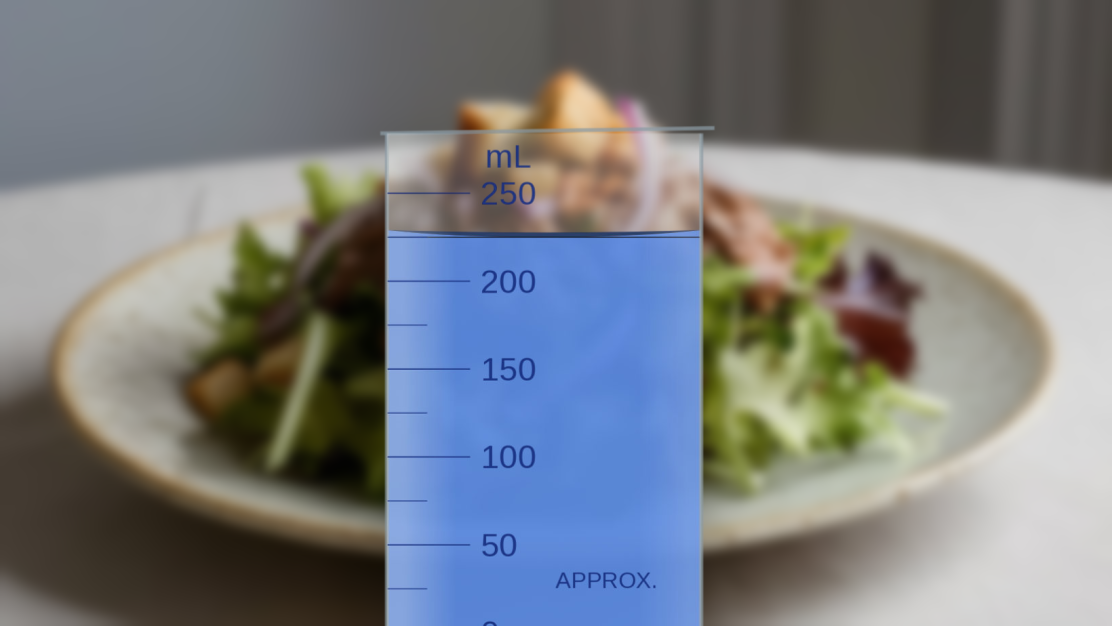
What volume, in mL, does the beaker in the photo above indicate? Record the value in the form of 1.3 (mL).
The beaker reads 225 (mL)
